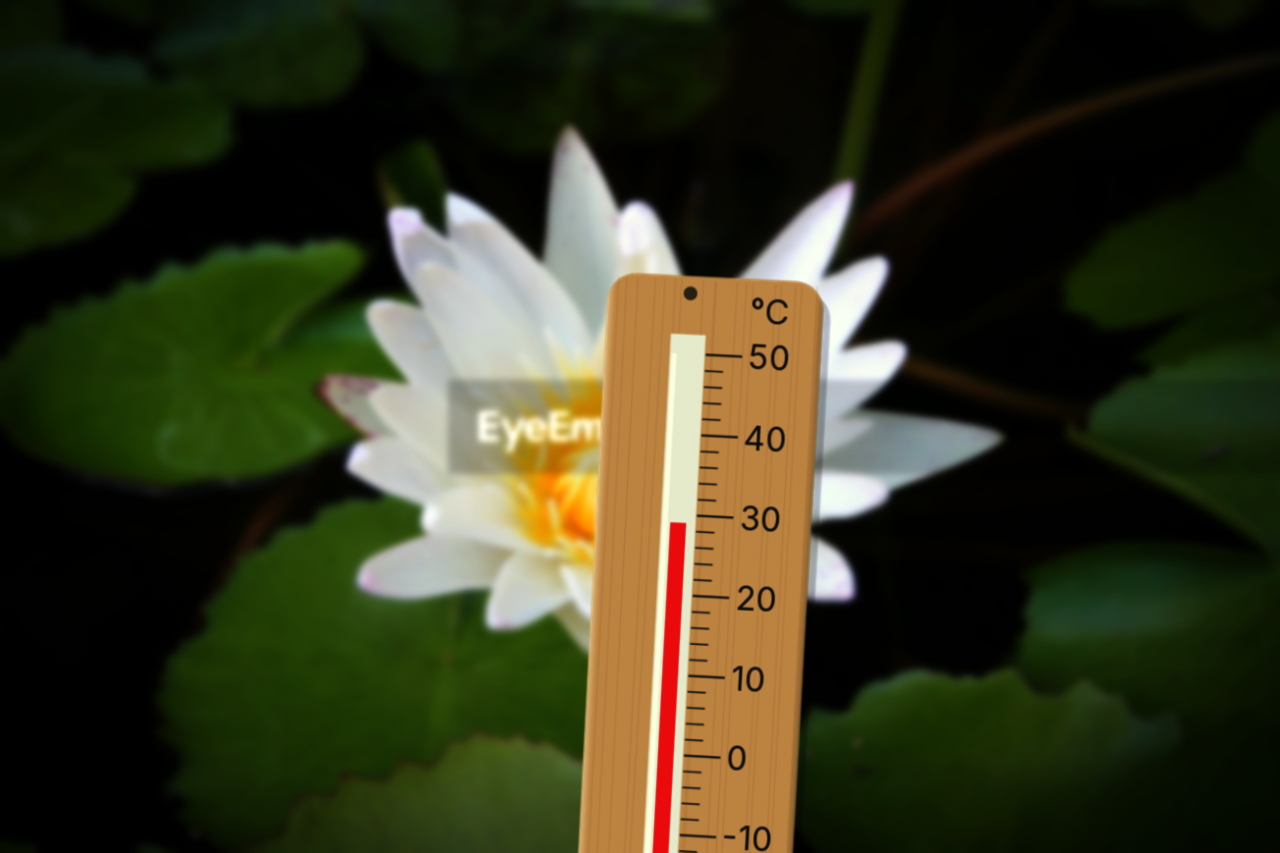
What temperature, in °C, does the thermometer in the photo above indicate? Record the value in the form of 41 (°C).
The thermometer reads 29 (°C)
